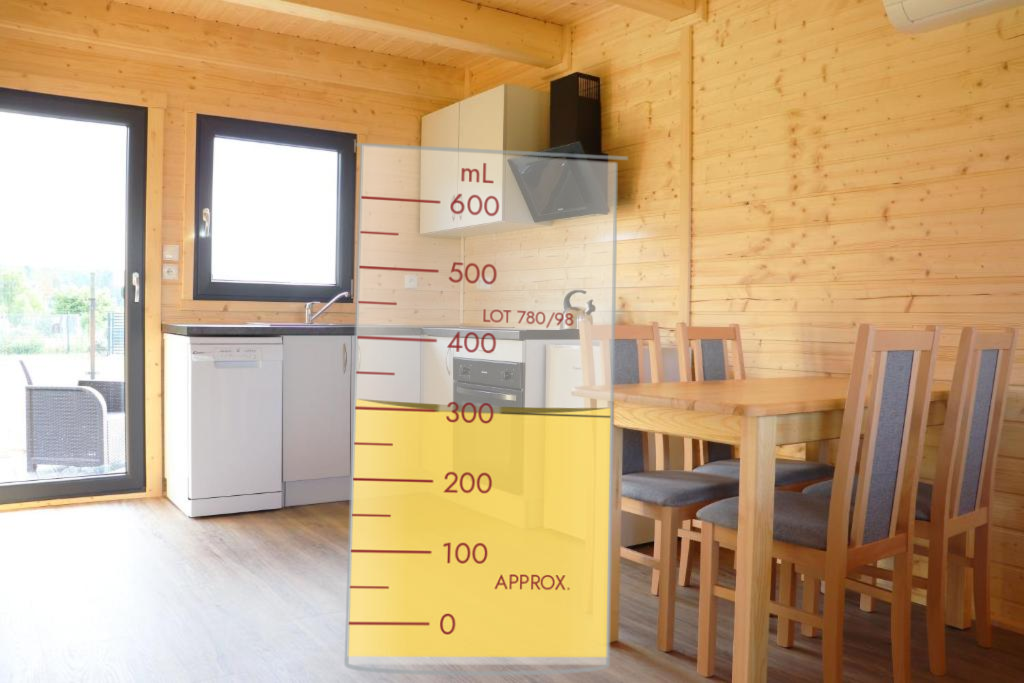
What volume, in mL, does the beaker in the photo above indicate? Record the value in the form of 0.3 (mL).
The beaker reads 300 (mL)
